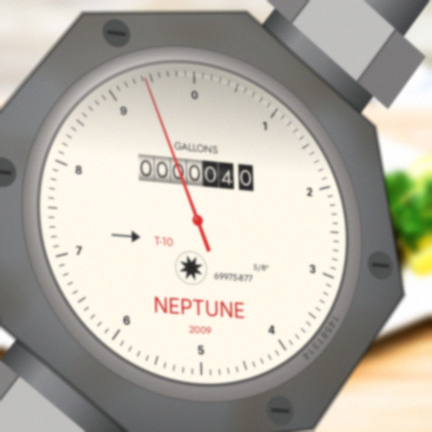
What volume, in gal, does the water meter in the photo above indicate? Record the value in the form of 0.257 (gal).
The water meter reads 39.4 (gal)
